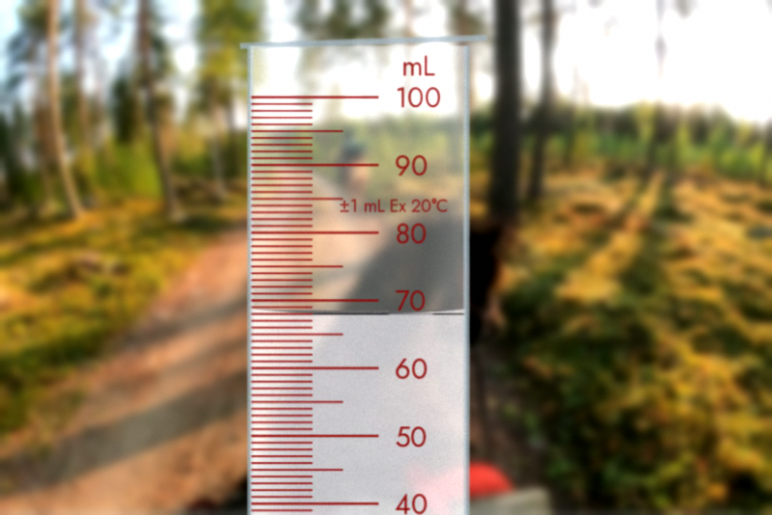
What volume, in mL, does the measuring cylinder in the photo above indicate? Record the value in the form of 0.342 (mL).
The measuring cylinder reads 68 (mL)
